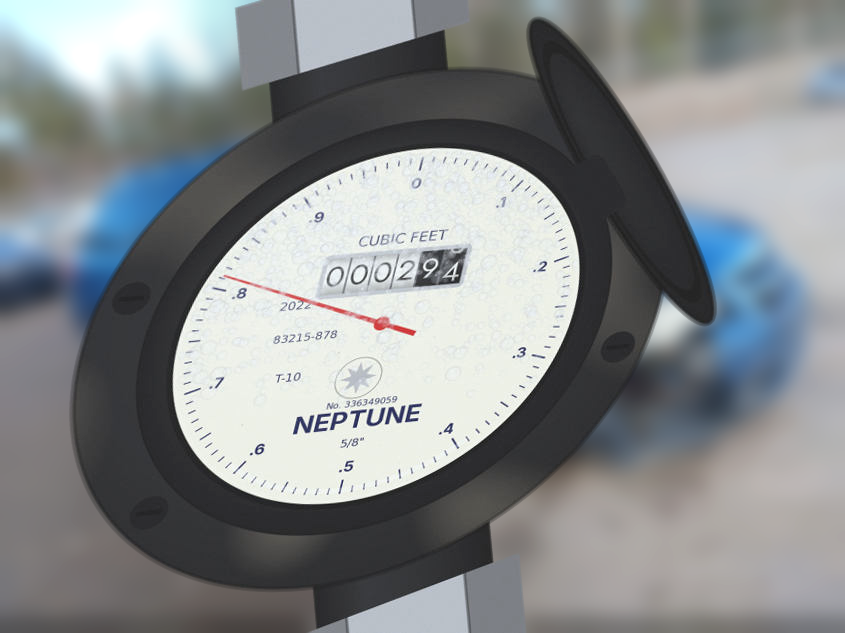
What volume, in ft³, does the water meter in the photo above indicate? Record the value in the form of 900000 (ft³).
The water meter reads 293.81 (ft³)
